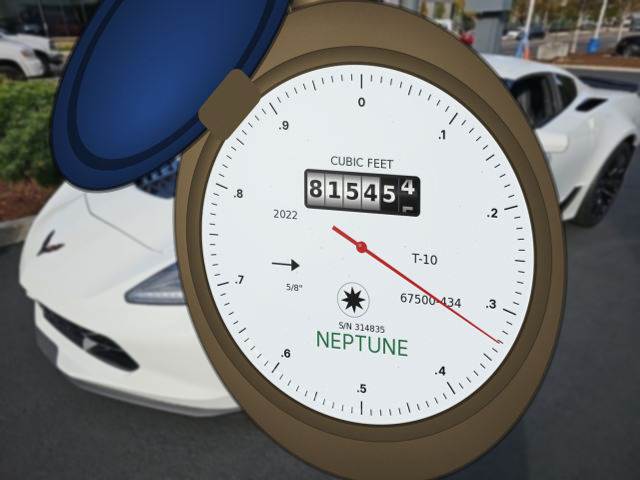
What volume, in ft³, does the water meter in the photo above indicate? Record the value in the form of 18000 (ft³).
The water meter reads 815454.33 (ft³)
